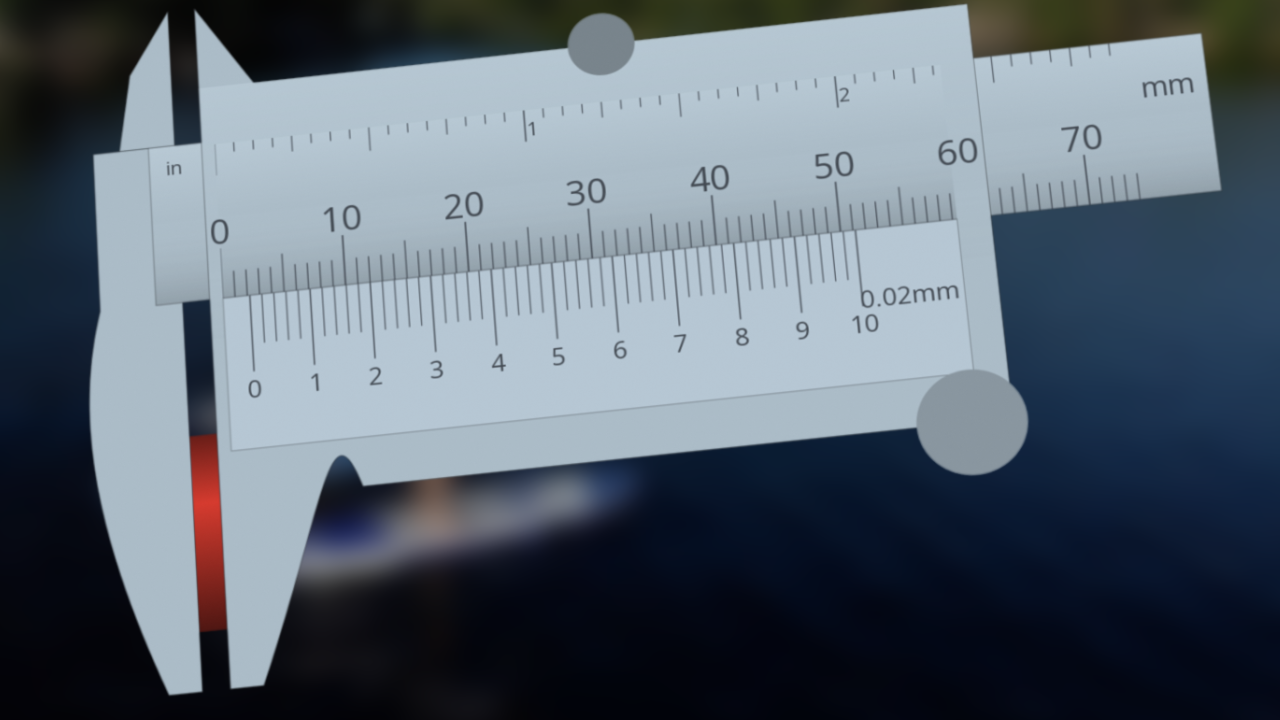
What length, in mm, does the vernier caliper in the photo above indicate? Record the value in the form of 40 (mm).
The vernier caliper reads 2.2 (mm)
